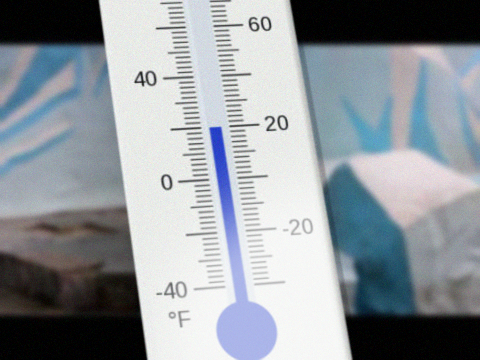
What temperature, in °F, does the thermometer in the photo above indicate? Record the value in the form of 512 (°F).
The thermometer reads 20 (°F)
